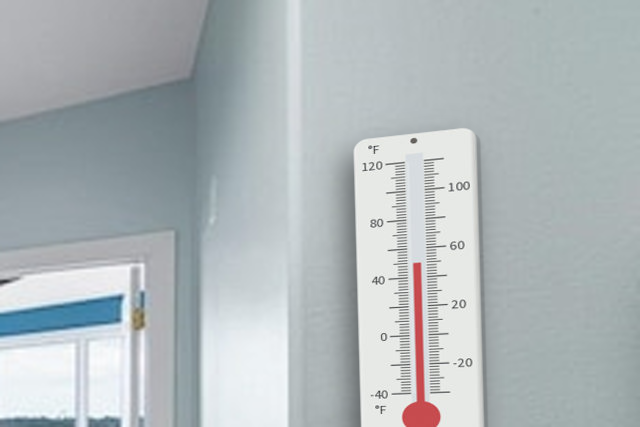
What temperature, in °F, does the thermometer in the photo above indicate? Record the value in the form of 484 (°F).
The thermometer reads 50 (°F)
